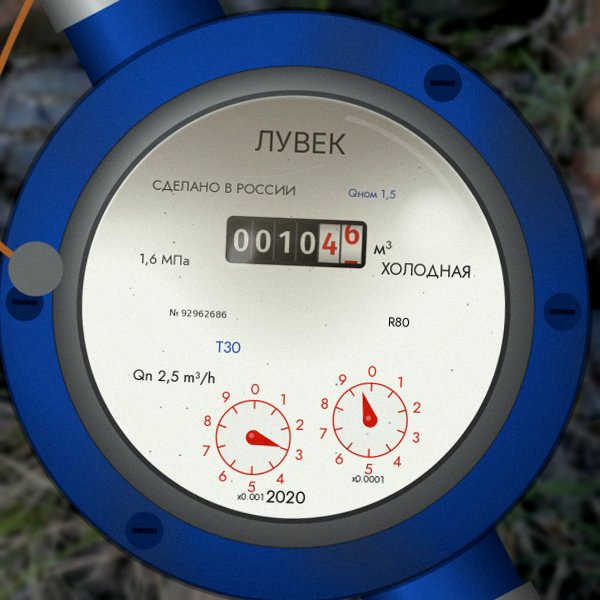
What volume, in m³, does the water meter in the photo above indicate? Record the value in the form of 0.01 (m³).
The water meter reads 10.4629 (m³)
